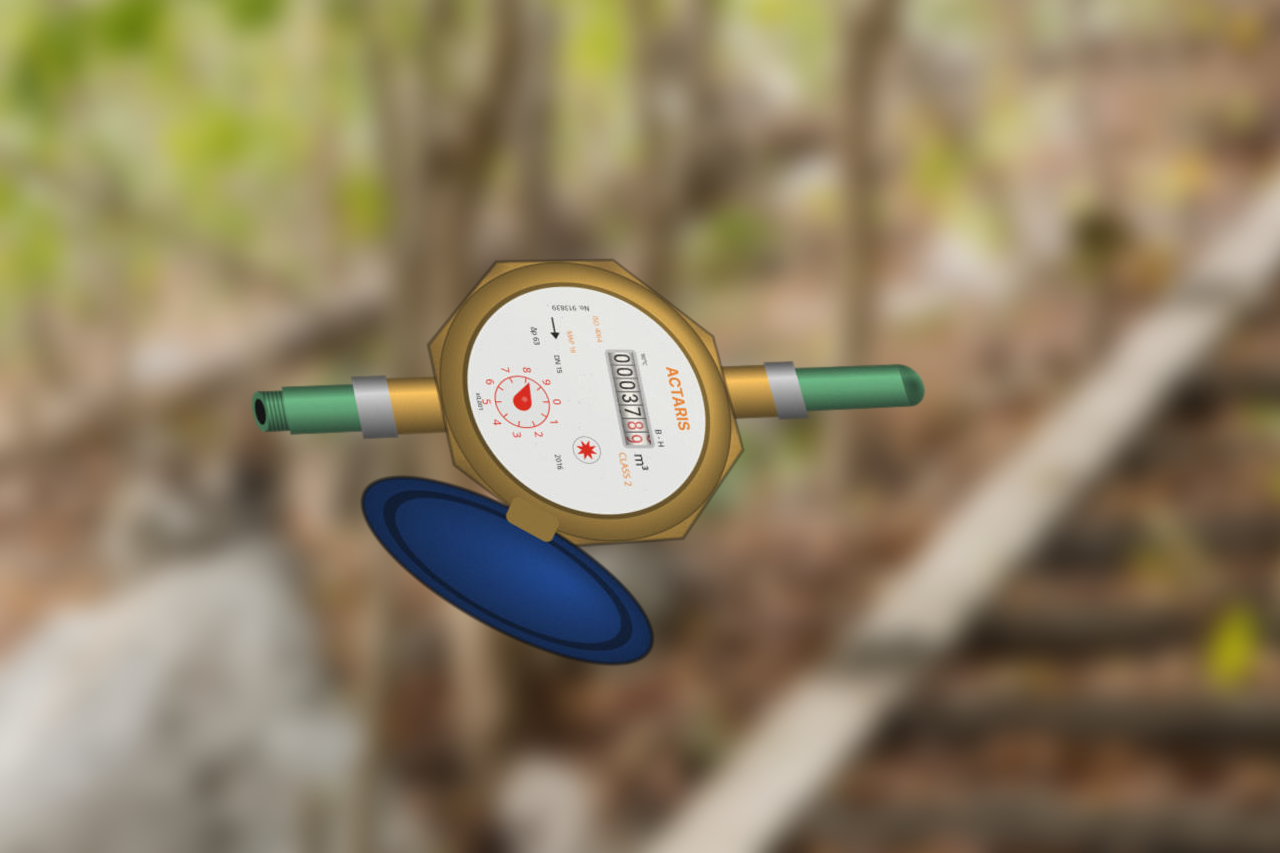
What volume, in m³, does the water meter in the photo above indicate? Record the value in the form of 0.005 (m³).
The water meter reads 37.888 (m³)
